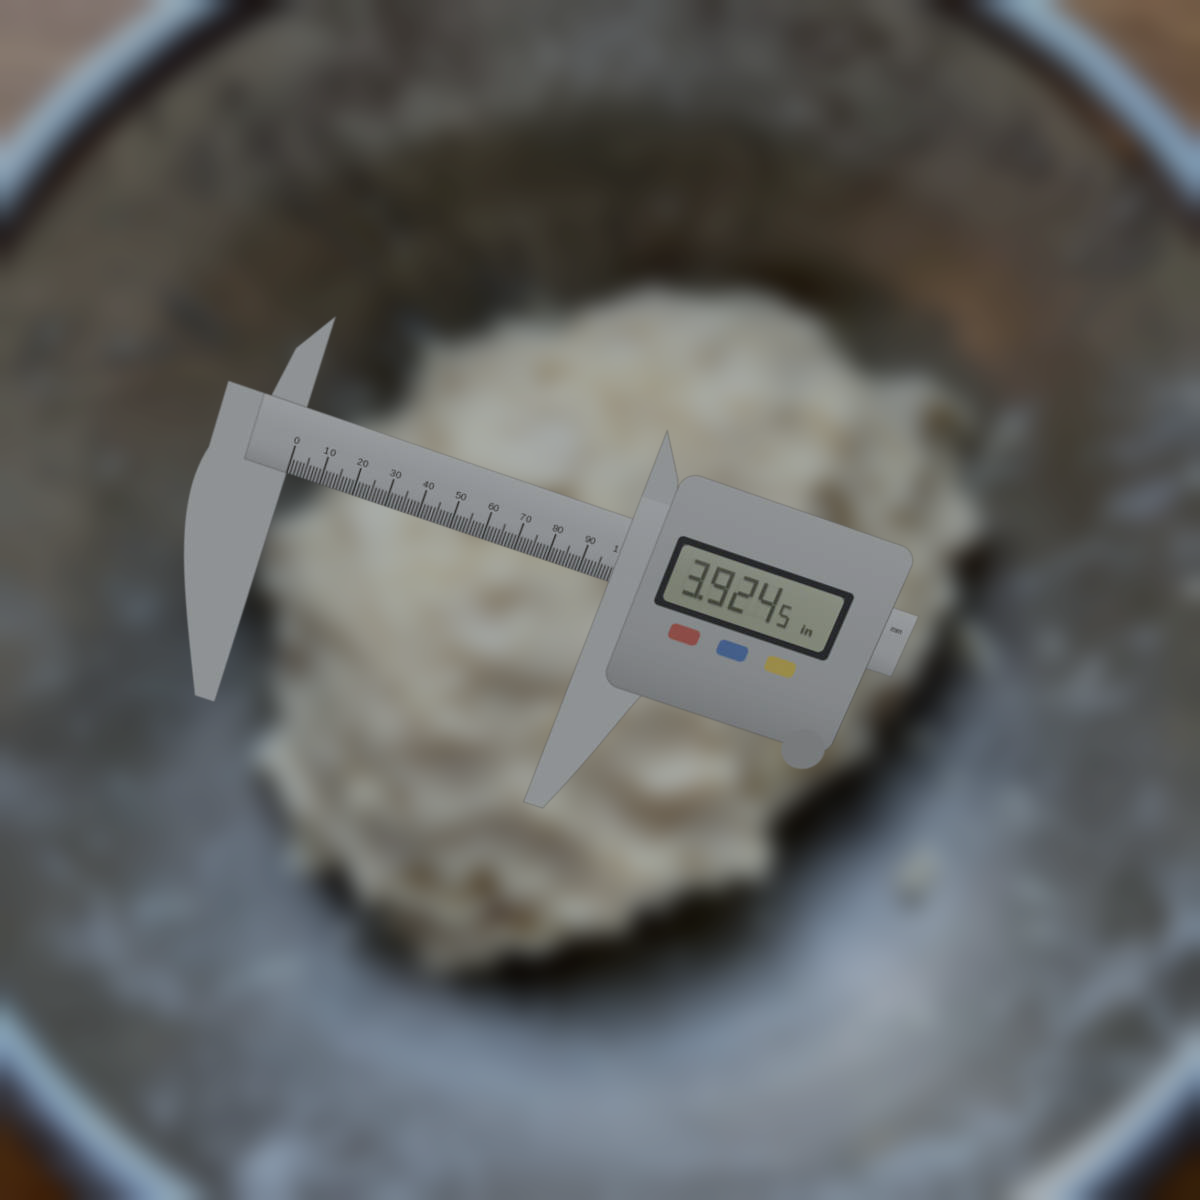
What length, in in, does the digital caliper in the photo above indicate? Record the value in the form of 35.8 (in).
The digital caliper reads 3.9245 (in)
